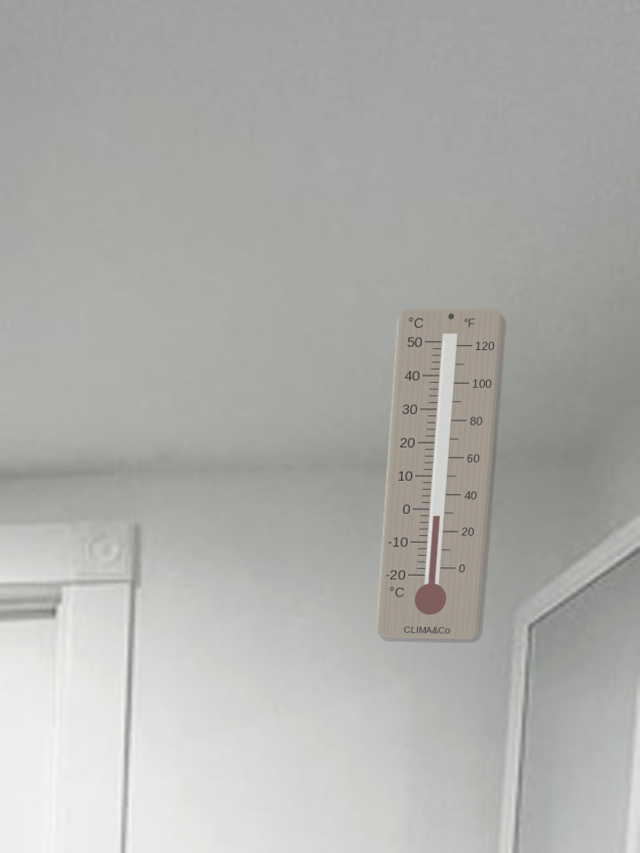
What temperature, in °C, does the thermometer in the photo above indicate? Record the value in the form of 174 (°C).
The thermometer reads -2 (°C)
